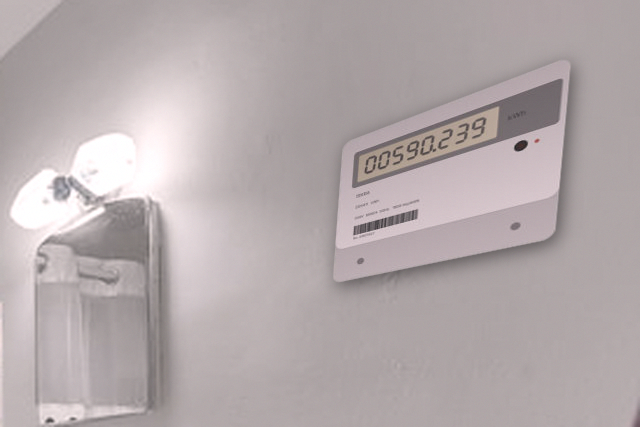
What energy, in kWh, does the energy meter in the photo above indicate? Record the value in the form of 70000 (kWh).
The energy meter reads 590.239 (kWh)
